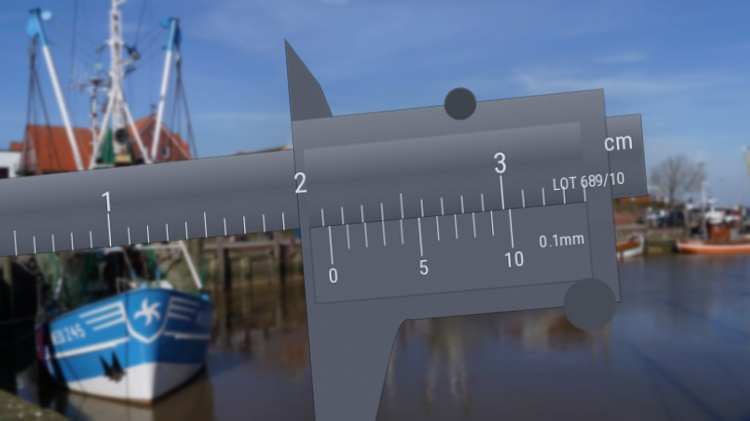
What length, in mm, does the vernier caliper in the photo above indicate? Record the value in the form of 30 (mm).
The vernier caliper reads 21.3 (mm)
